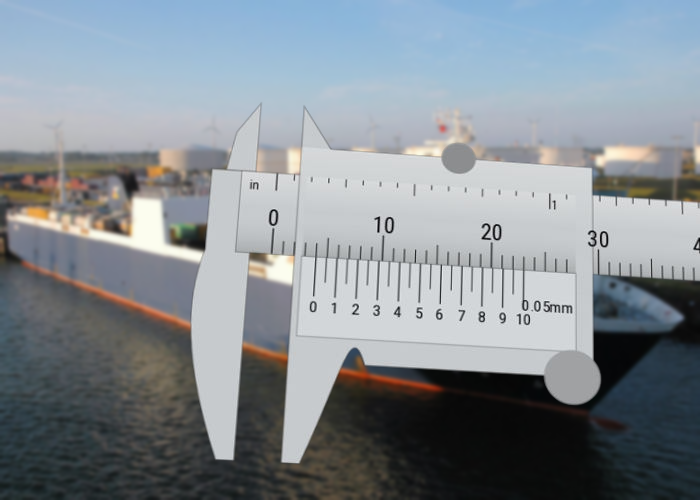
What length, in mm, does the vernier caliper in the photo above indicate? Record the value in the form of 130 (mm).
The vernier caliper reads 4.0 (mm)
